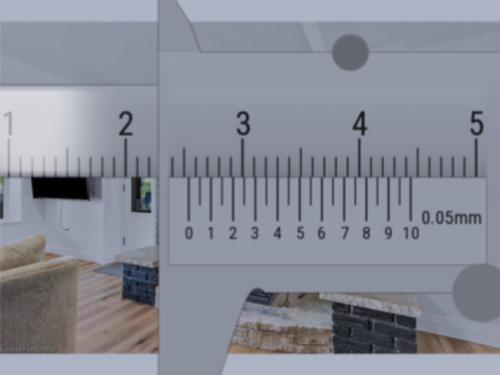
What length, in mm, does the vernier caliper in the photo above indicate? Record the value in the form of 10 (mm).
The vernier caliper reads 25.4 (mm)
